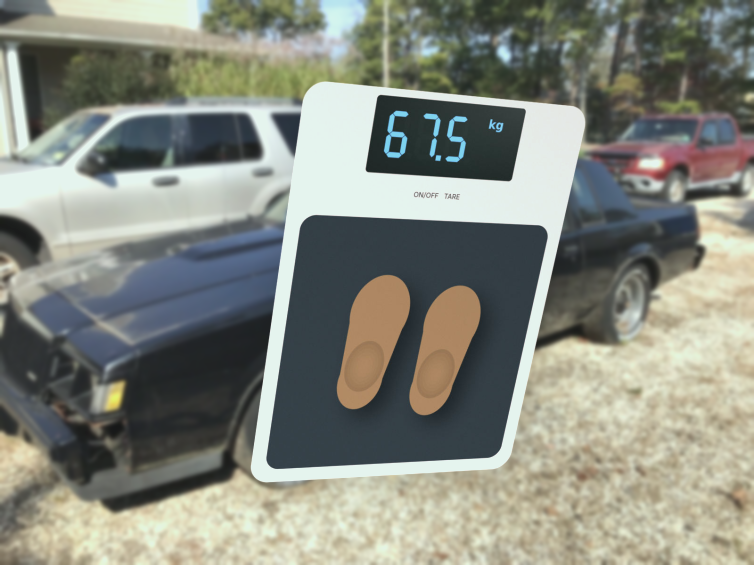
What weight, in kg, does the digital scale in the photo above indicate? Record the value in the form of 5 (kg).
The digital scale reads 67.5 (kg)
